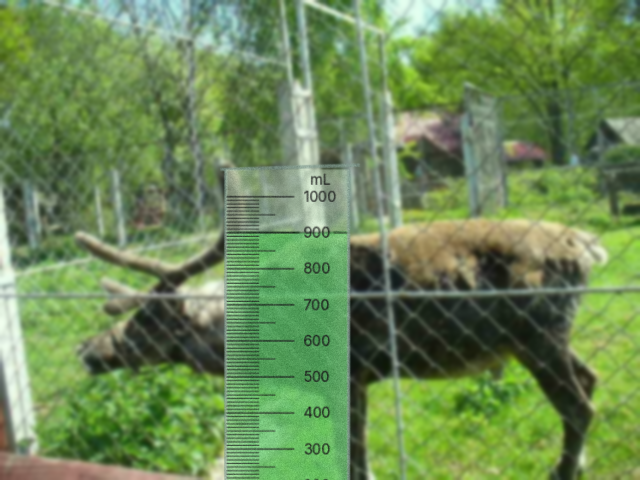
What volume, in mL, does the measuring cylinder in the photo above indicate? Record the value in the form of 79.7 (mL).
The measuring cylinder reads 900 (mL)
